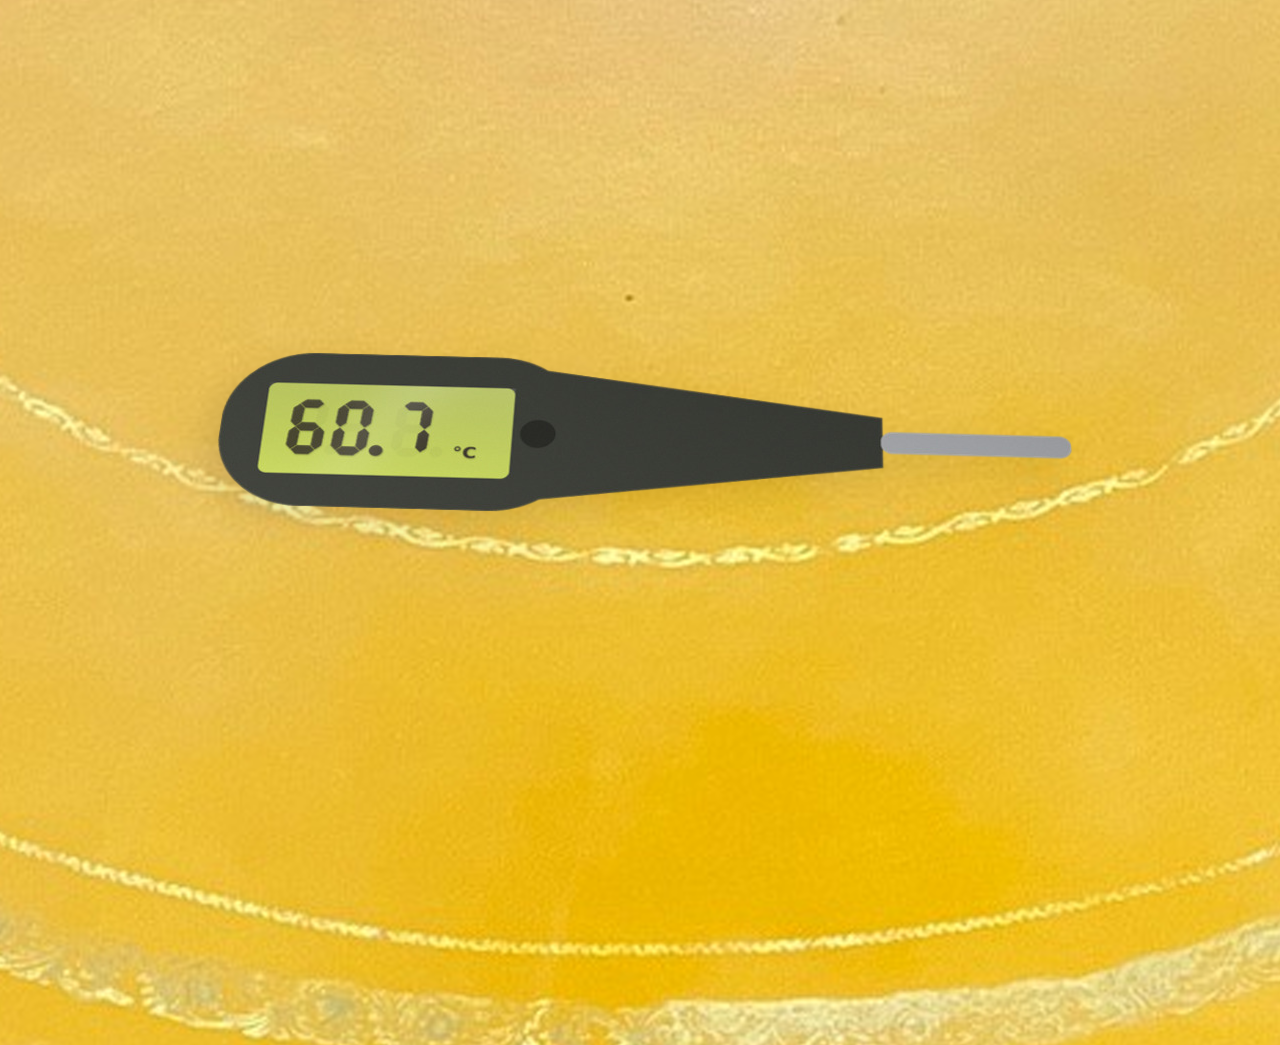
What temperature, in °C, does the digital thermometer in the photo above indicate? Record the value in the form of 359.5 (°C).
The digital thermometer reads 60.7 (°C)
